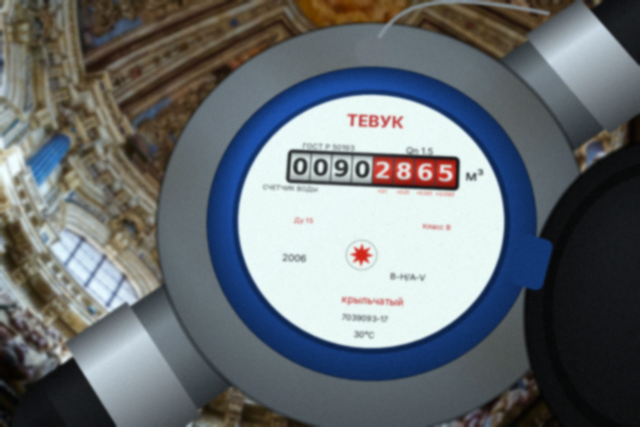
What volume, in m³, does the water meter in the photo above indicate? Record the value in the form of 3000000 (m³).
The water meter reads 90.2865 (m³)
